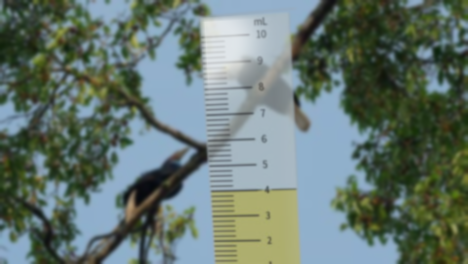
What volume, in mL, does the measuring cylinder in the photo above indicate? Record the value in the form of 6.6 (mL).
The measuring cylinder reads 4 (mL)
